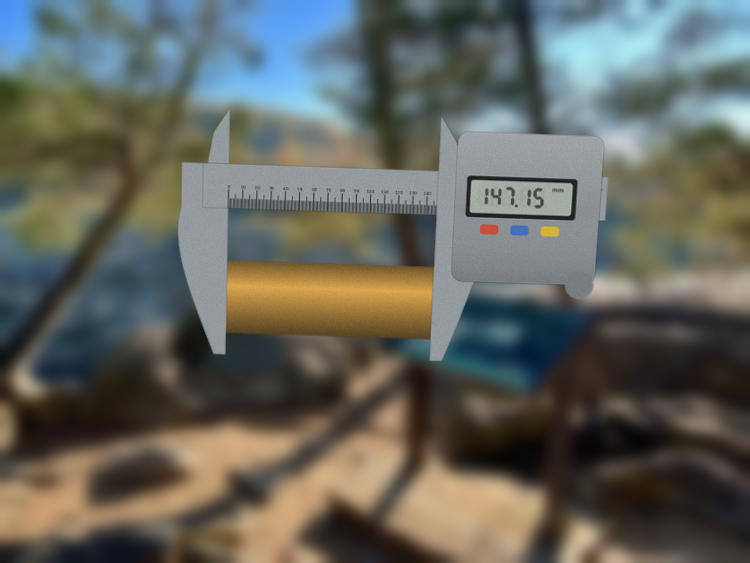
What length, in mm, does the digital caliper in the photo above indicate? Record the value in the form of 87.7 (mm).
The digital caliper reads 147.15 (mm)
